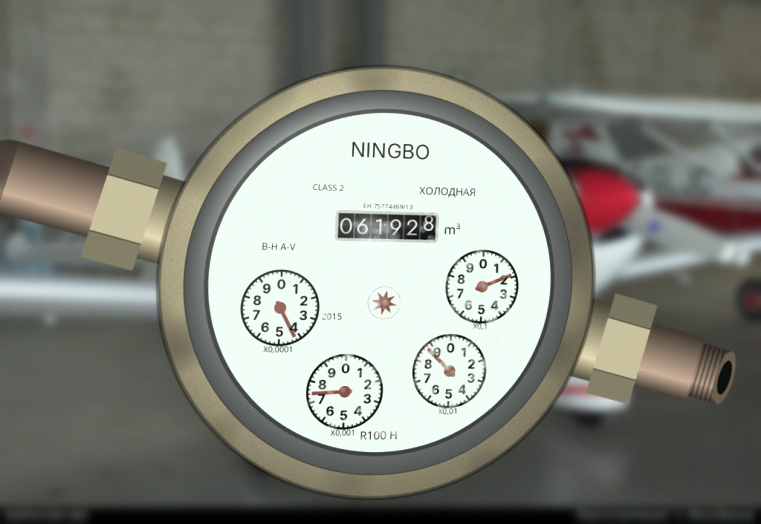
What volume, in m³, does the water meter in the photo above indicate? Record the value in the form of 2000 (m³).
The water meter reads 61928.1874 (m³)
